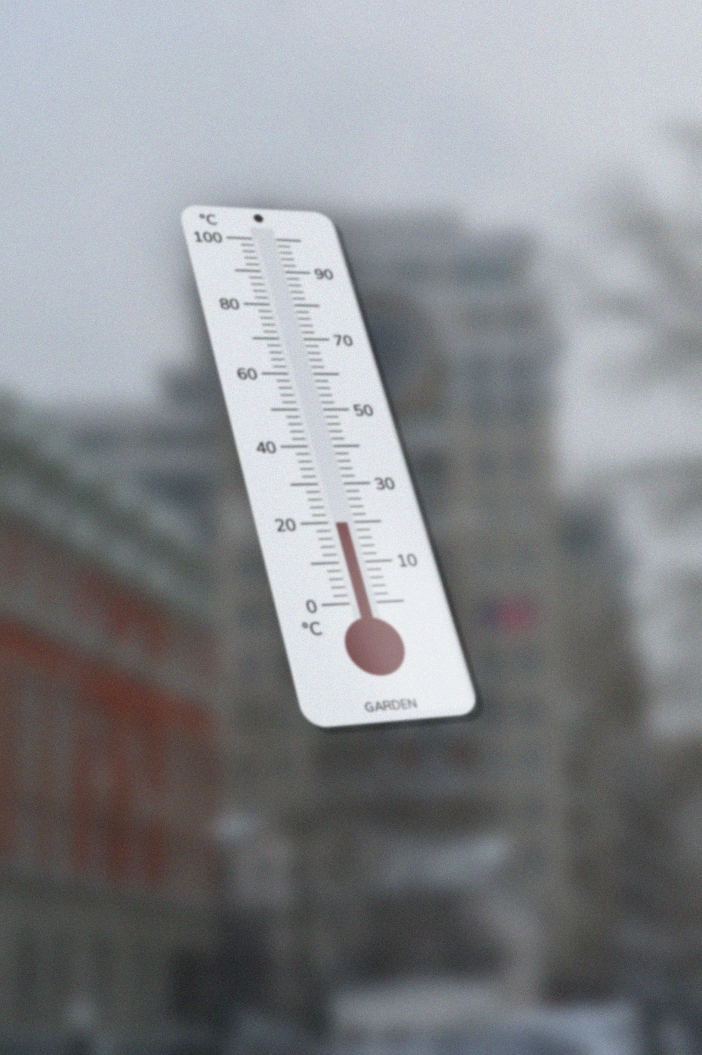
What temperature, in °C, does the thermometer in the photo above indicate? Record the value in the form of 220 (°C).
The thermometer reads 20 (°C)
